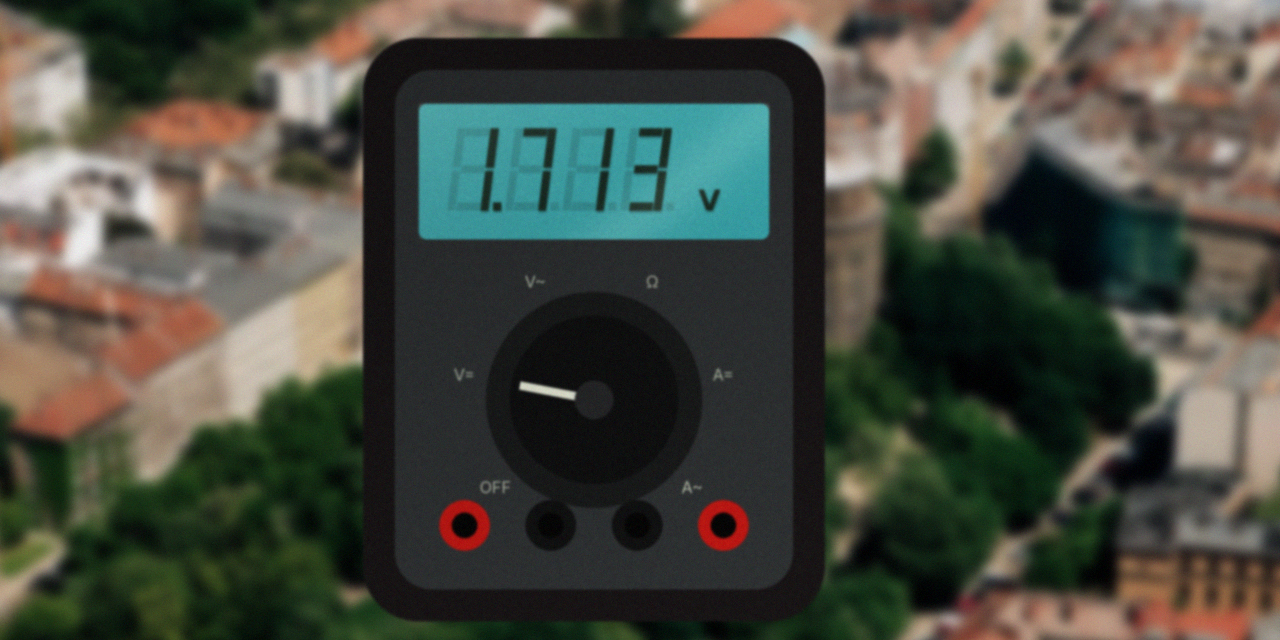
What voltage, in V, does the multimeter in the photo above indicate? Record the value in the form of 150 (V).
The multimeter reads 1.713 (V)
